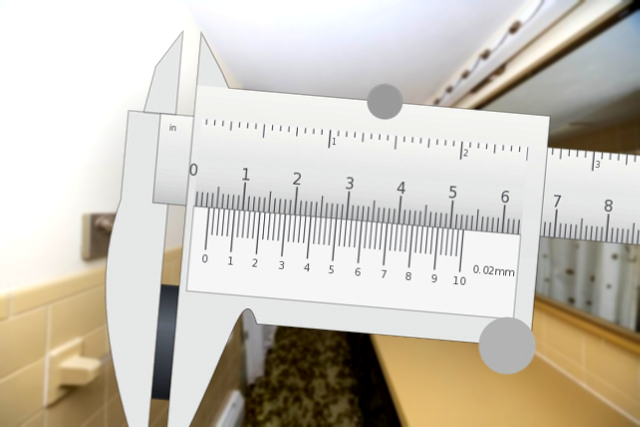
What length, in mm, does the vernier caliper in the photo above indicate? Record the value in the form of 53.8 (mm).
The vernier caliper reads 3.5 (mm)
